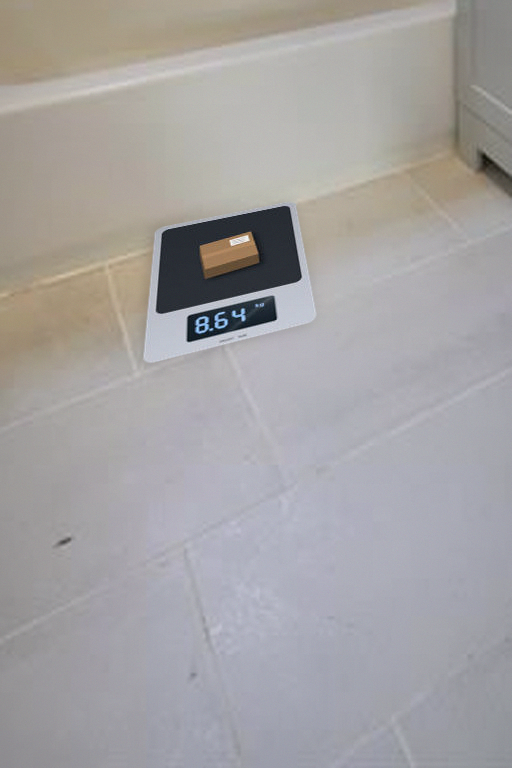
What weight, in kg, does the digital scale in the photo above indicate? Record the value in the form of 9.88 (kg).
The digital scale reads 8.64 (kg)
